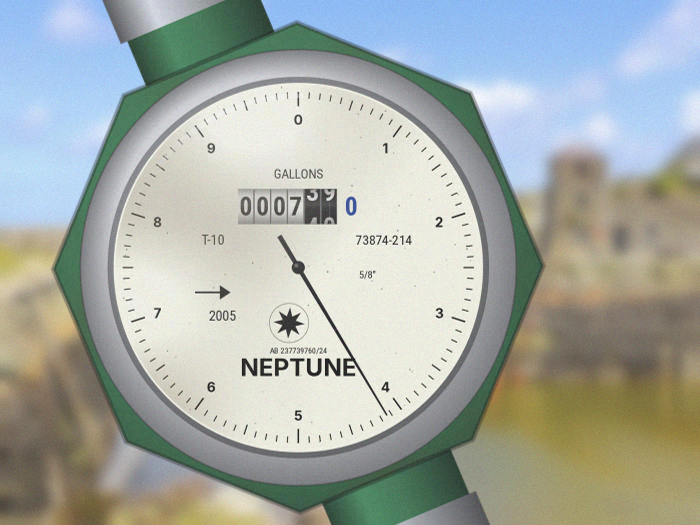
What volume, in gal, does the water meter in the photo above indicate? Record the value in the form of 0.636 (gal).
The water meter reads 7394.1 (gal)
